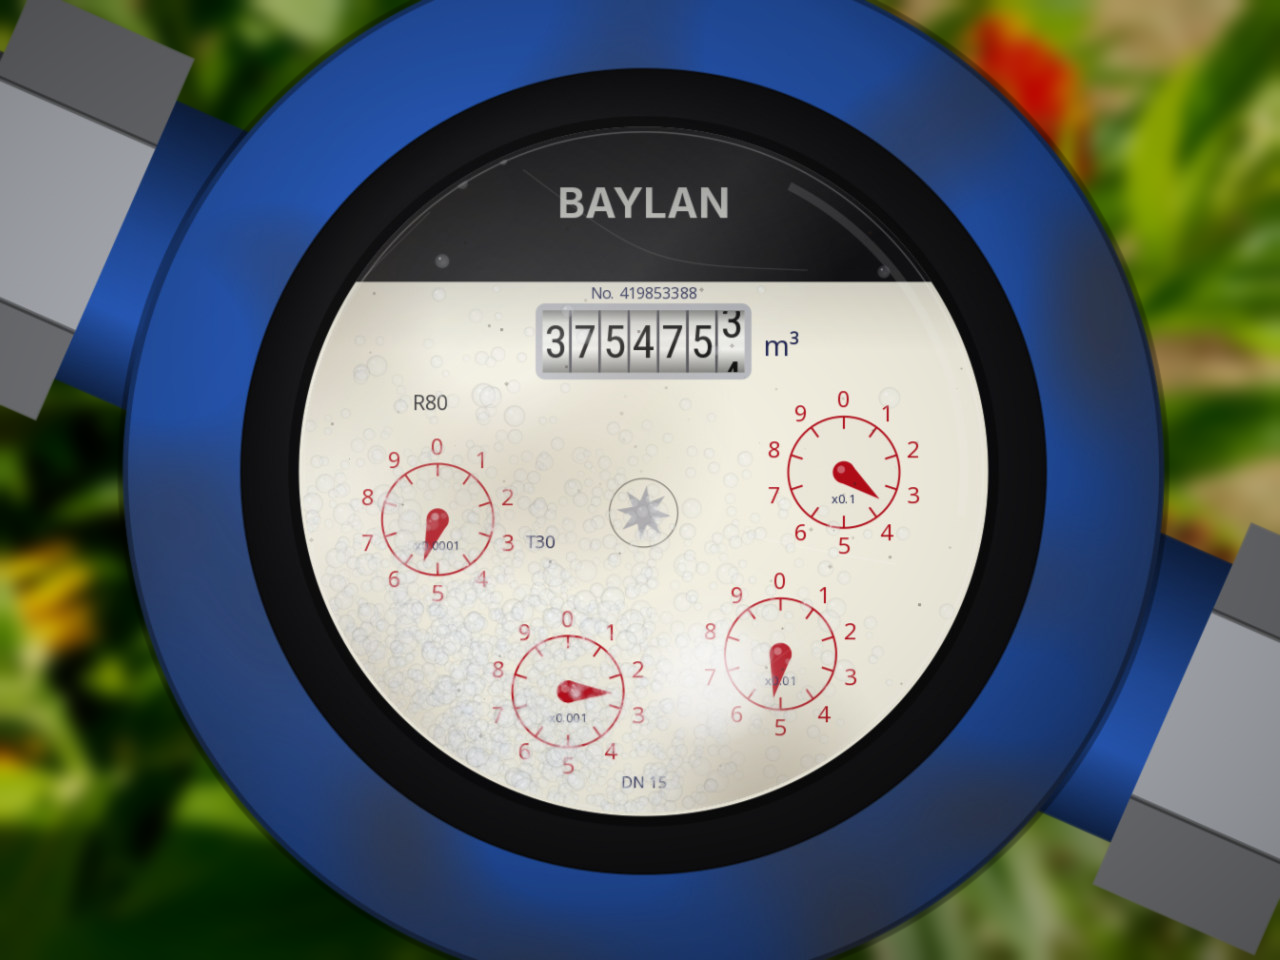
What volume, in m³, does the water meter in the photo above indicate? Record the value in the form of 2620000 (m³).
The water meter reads 3754753.3525 (m³)
